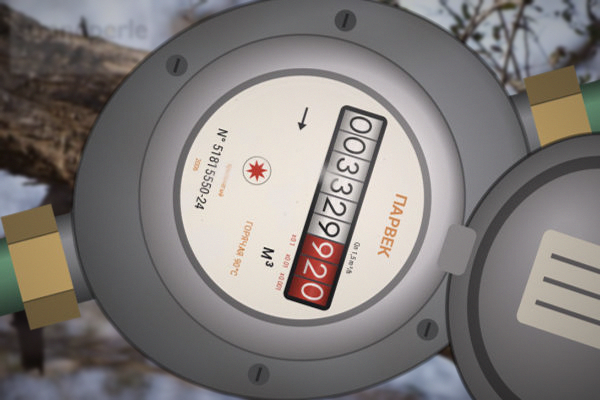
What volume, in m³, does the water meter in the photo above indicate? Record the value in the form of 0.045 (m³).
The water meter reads 3329.920 (m³)
